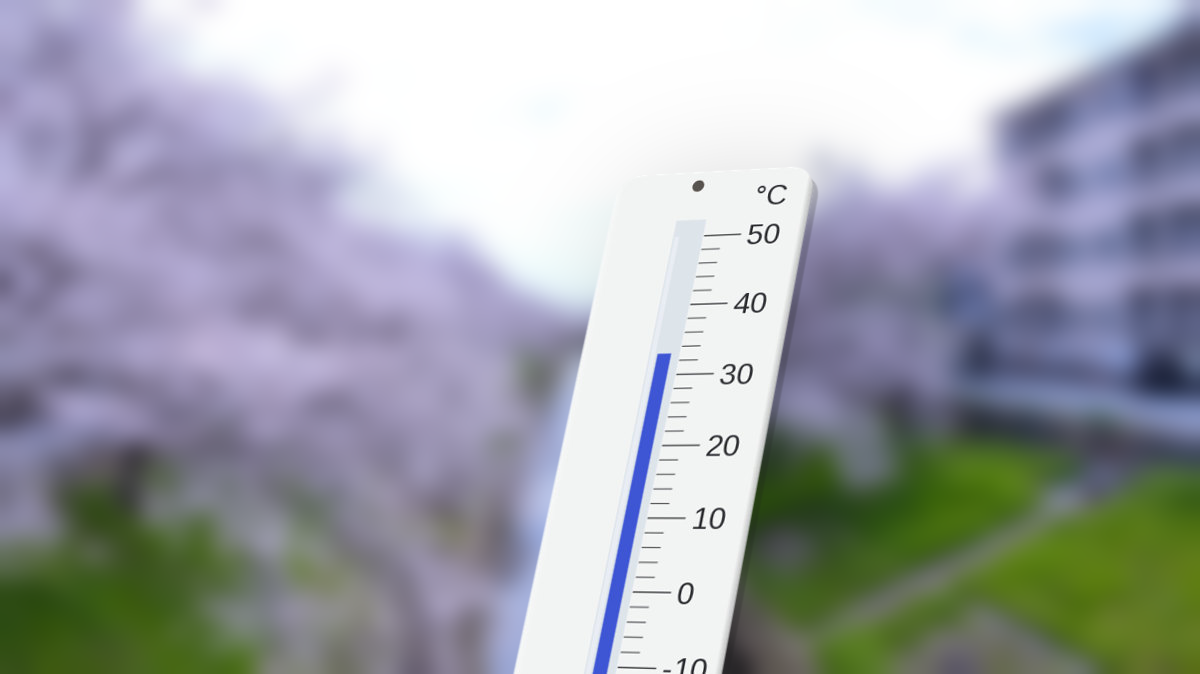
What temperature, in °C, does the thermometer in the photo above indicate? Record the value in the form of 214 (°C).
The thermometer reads 33 (°C)
